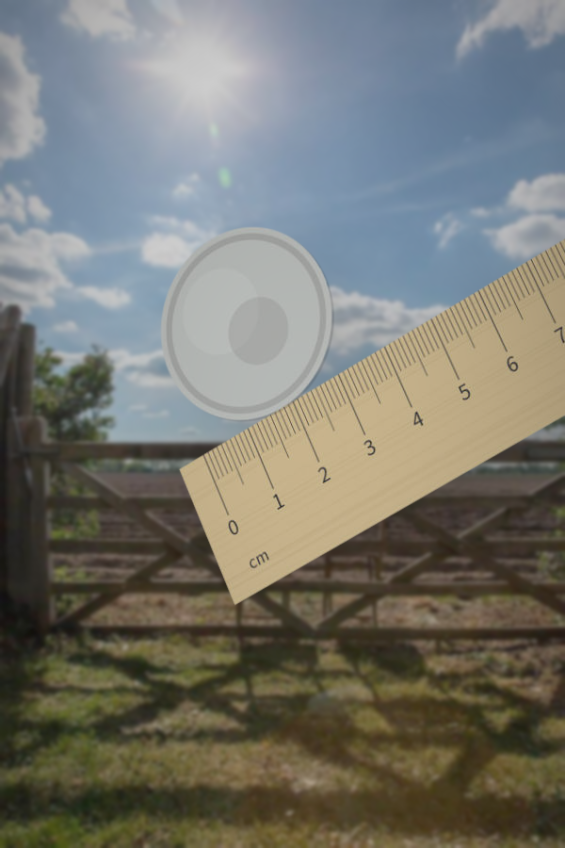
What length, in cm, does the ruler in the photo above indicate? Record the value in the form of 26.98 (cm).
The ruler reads 3.5 (cm)
